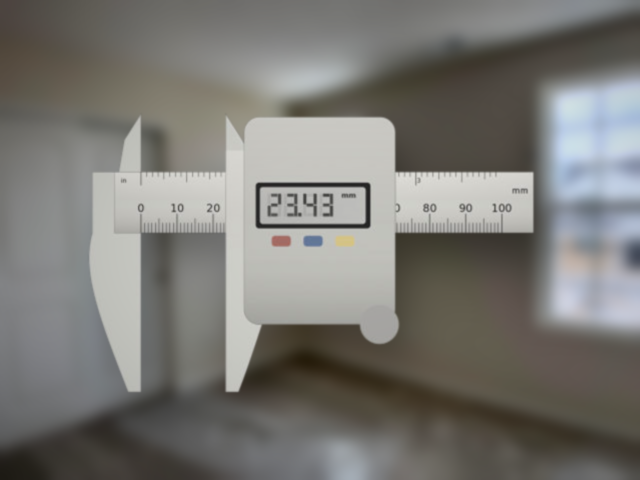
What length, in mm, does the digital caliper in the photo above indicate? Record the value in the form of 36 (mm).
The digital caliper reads 23.43 (mm)
